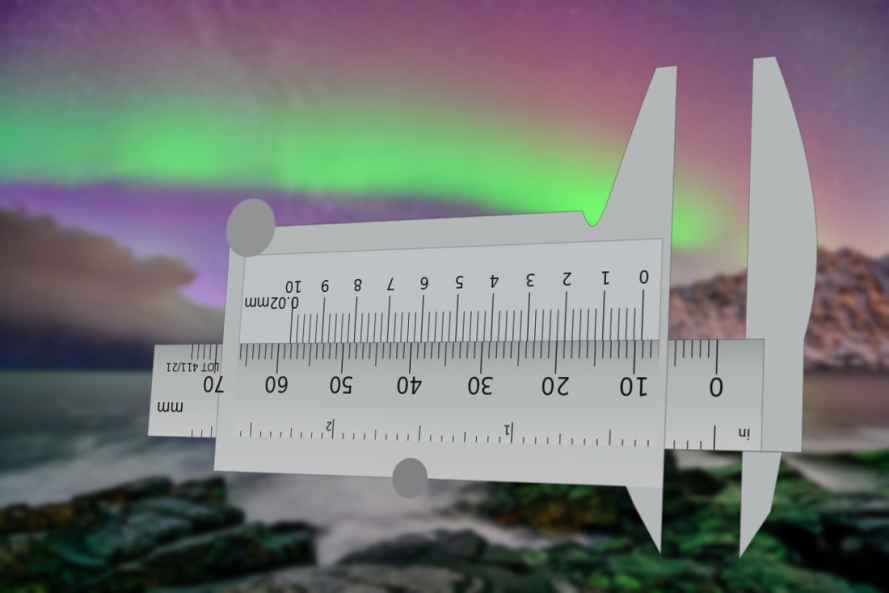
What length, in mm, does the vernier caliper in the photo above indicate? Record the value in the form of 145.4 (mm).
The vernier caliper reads 9.2 (mm)
